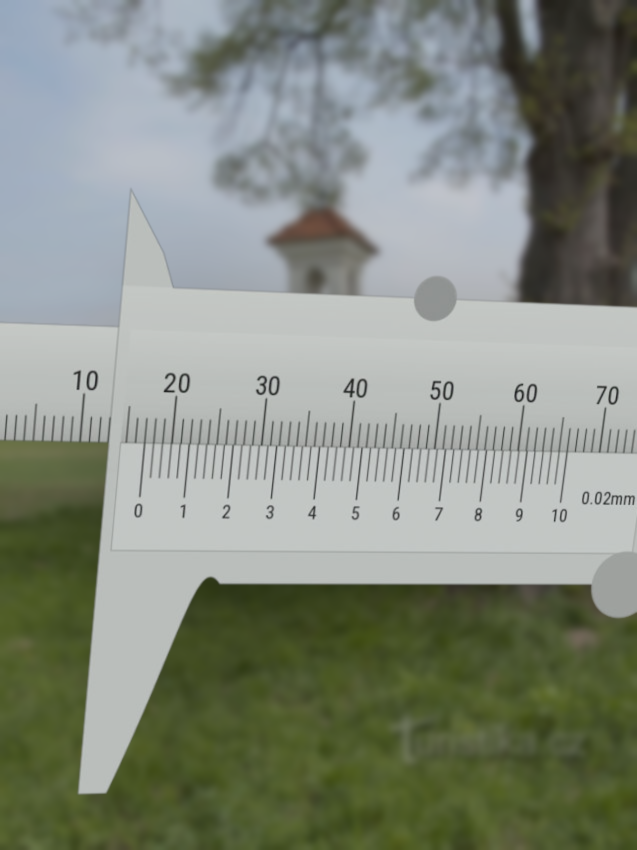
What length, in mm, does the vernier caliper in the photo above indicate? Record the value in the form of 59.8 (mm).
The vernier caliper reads 17.0 (mm)
